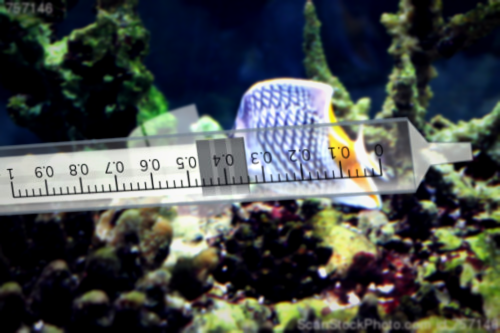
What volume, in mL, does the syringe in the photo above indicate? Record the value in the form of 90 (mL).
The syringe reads 0.34 (mL)
